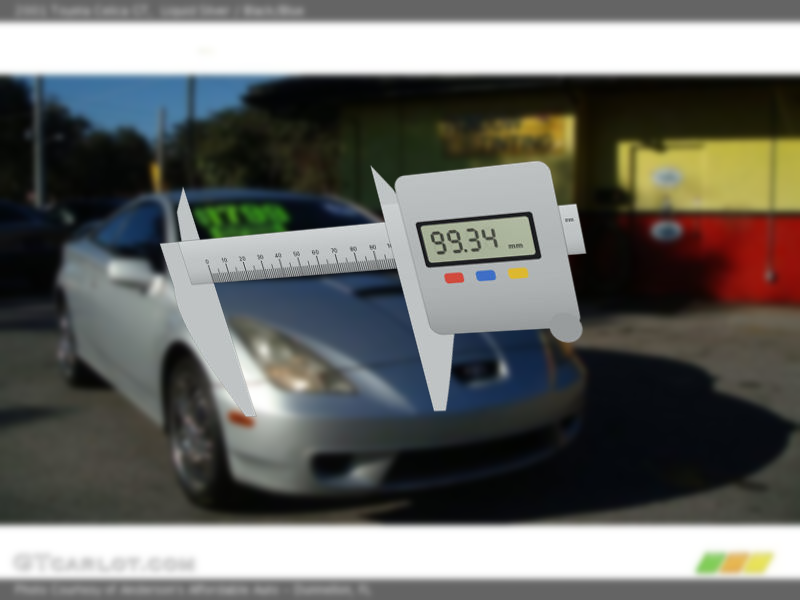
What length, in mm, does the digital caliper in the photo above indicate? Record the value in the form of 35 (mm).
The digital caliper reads 99.34 (mm)
